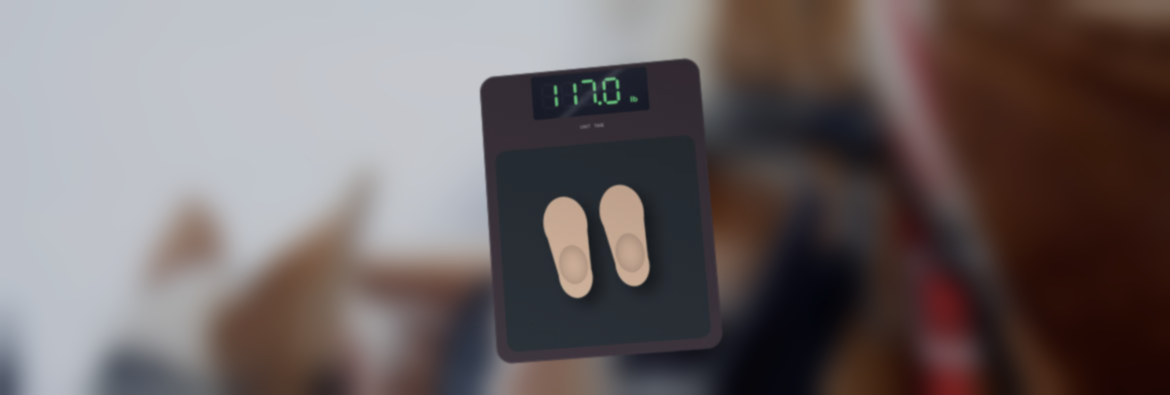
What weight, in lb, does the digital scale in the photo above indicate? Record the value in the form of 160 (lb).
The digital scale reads 117.0 (lb)
